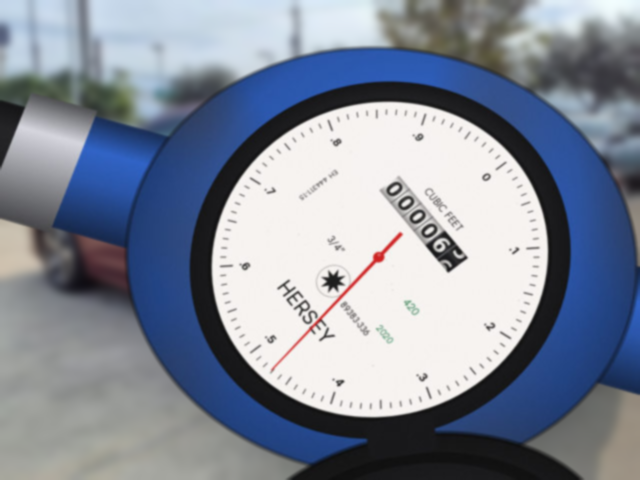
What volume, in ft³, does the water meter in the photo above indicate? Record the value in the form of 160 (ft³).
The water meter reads 65.47 (ft³)
